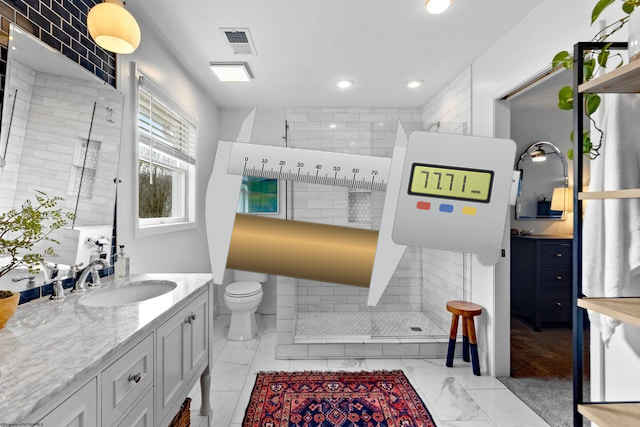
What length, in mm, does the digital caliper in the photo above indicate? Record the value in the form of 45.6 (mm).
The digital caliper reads 77.71 (mm)
